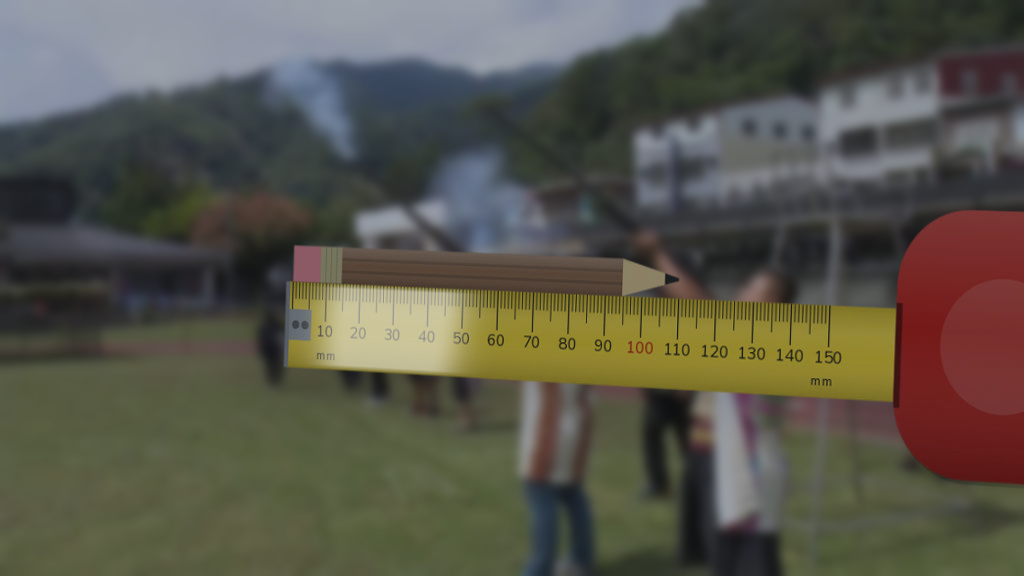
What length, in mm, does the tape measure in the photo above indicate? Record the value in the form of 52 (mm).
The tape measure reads 110 (mm)
